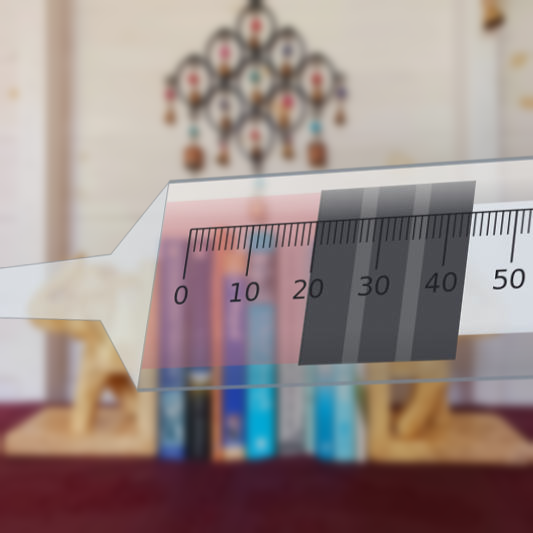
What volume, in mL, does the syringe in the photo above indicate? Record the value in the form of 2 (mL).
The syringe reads 20 (mL)
